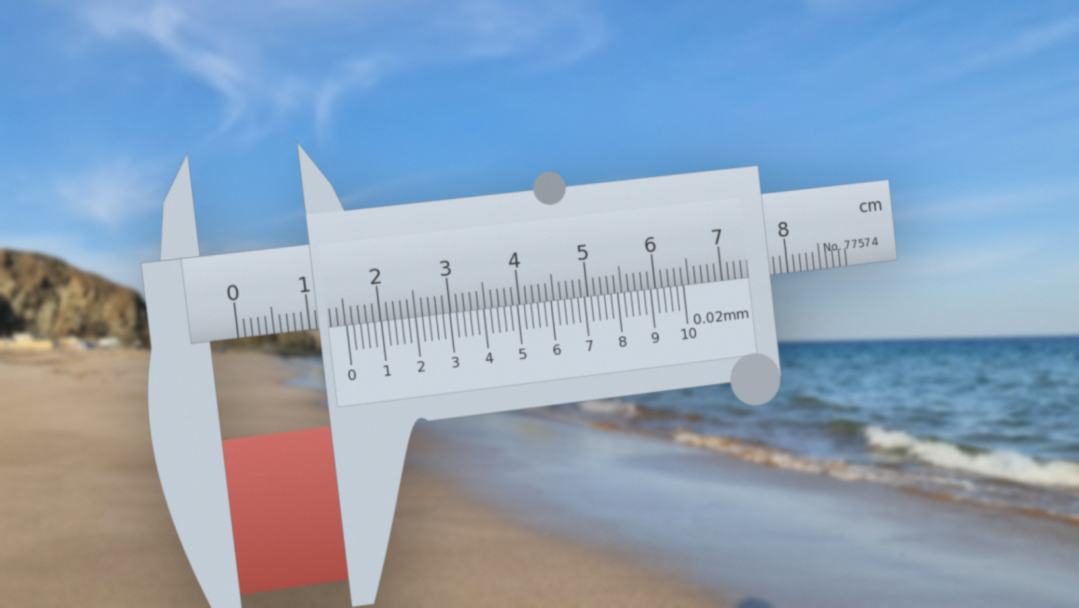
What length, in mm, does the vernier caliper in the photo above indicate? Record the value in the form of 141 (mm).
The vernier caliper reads 15.2 (mm)
